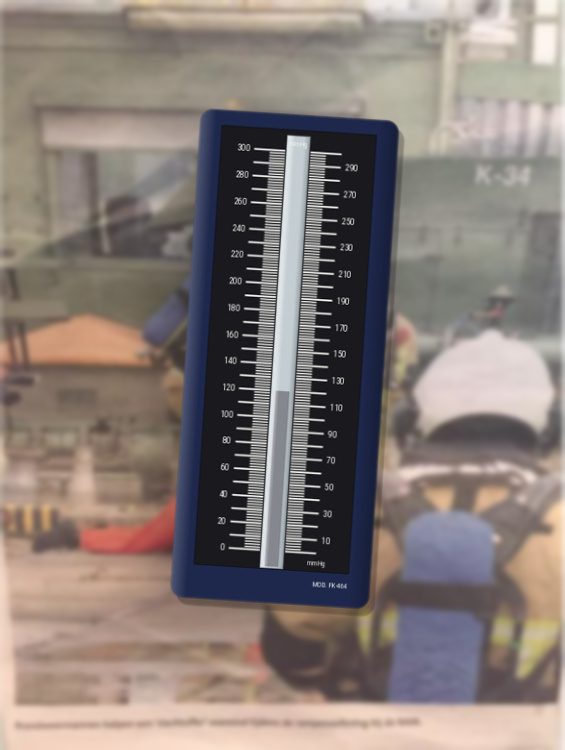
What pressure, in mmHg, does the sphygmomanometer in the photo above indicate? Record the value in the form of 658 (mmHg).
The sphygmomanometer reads 120 (mmHg)
